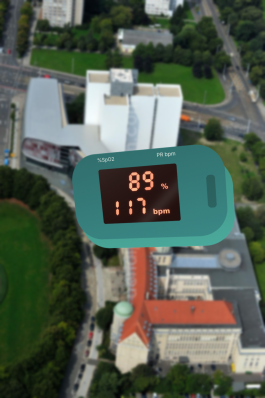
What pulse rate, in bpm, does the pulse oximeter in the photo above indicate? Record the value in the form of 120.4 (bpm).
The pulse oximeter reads 117 (bpm)
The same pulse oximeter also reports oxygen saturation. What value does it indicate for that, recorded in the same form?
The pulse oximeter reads 89 (%)
